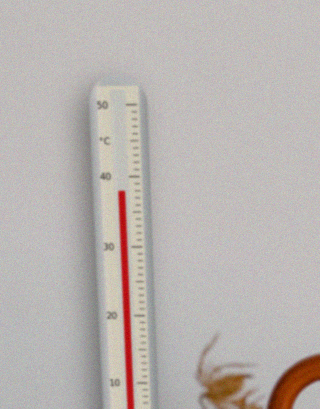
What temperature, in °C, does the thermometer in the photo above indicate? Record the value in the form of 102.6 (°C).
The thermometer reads 38 (°C)
